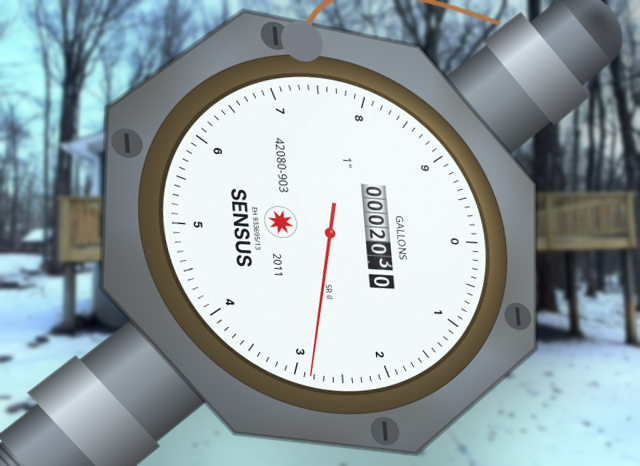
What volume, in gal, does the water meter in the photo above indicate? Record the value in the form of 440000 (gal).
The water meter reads 2032.8 (gal)
